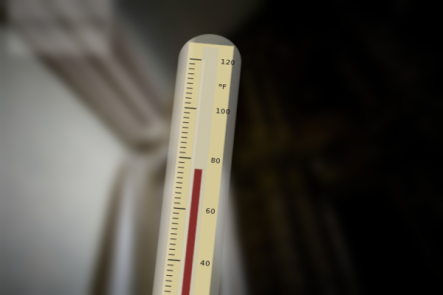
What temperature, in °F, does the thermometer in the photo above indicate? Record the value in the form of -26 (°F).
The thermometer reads 76 (°F)
